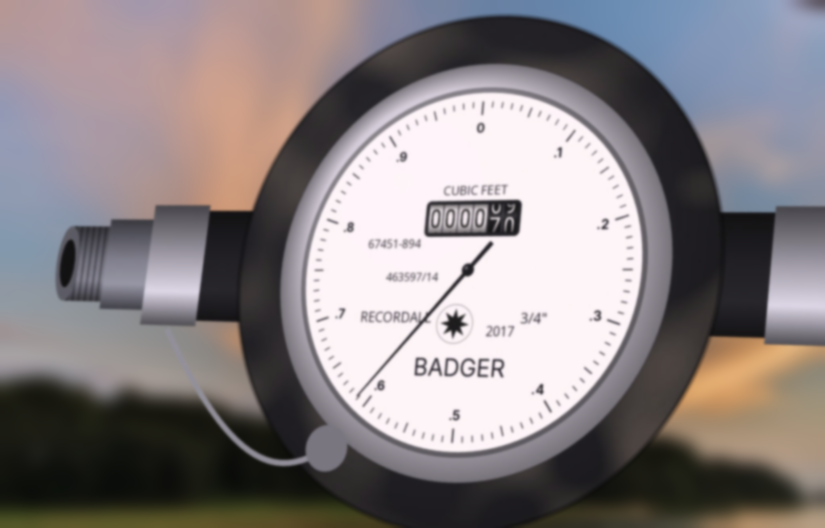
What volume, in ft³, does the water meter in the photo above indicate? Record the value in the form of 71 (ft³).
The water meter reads 69.61 (ft³)
